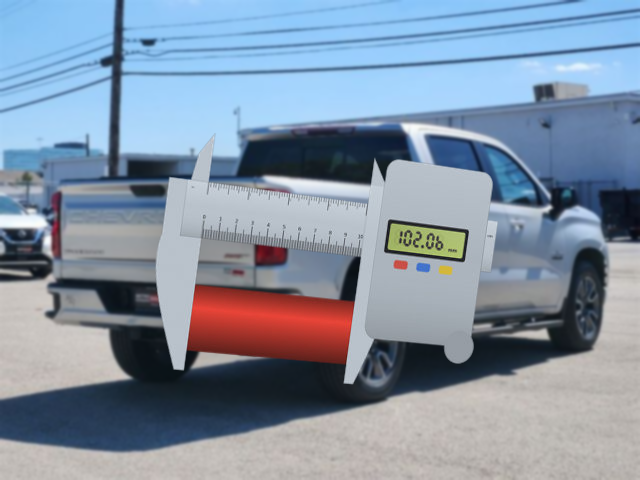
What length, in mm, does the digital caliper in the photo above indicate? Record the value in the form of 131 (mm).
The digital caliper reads 102.06 (mm)
